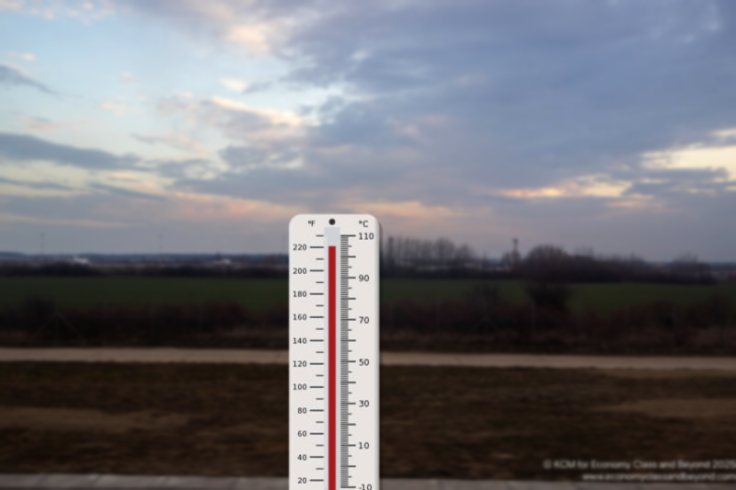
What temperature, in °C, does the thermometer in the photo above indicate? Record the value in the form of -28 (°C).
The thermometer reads 105 (°C)
